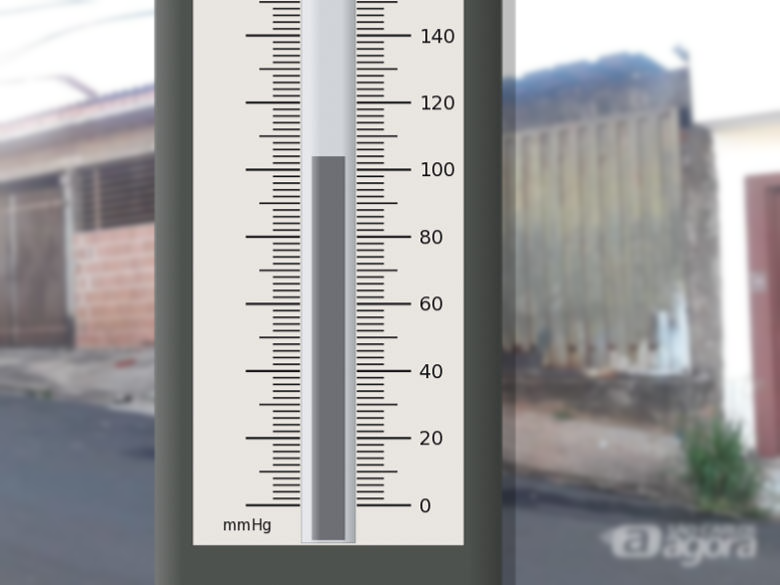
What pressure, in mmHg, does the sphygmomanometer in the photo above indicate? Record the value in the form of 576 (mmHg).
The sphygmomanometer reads 104 (mmHg)
